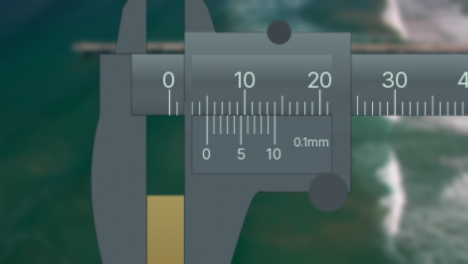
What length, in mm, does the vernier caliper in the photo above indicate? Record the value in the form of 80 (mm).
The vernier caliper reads 5.0 (mm)
